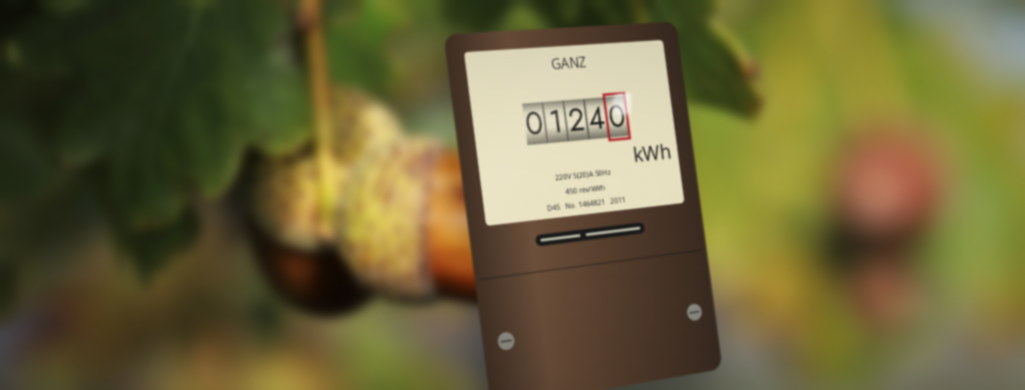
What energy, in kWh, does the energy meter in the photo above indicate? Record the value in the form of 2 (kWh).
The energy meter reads 124.0 (kWh)
